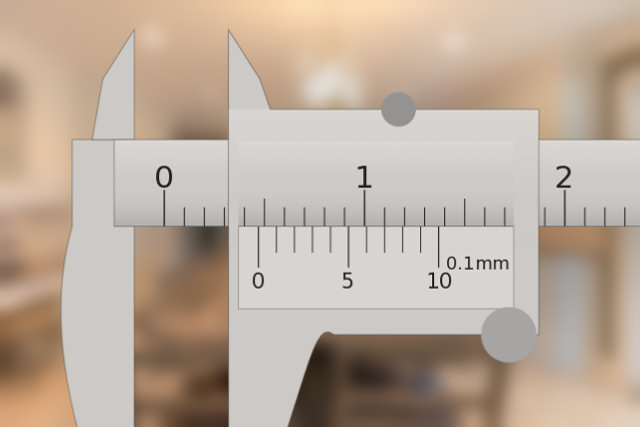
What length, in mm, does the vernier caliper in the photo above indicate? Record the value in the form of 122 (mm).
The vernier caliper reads 4.7 (mm)
